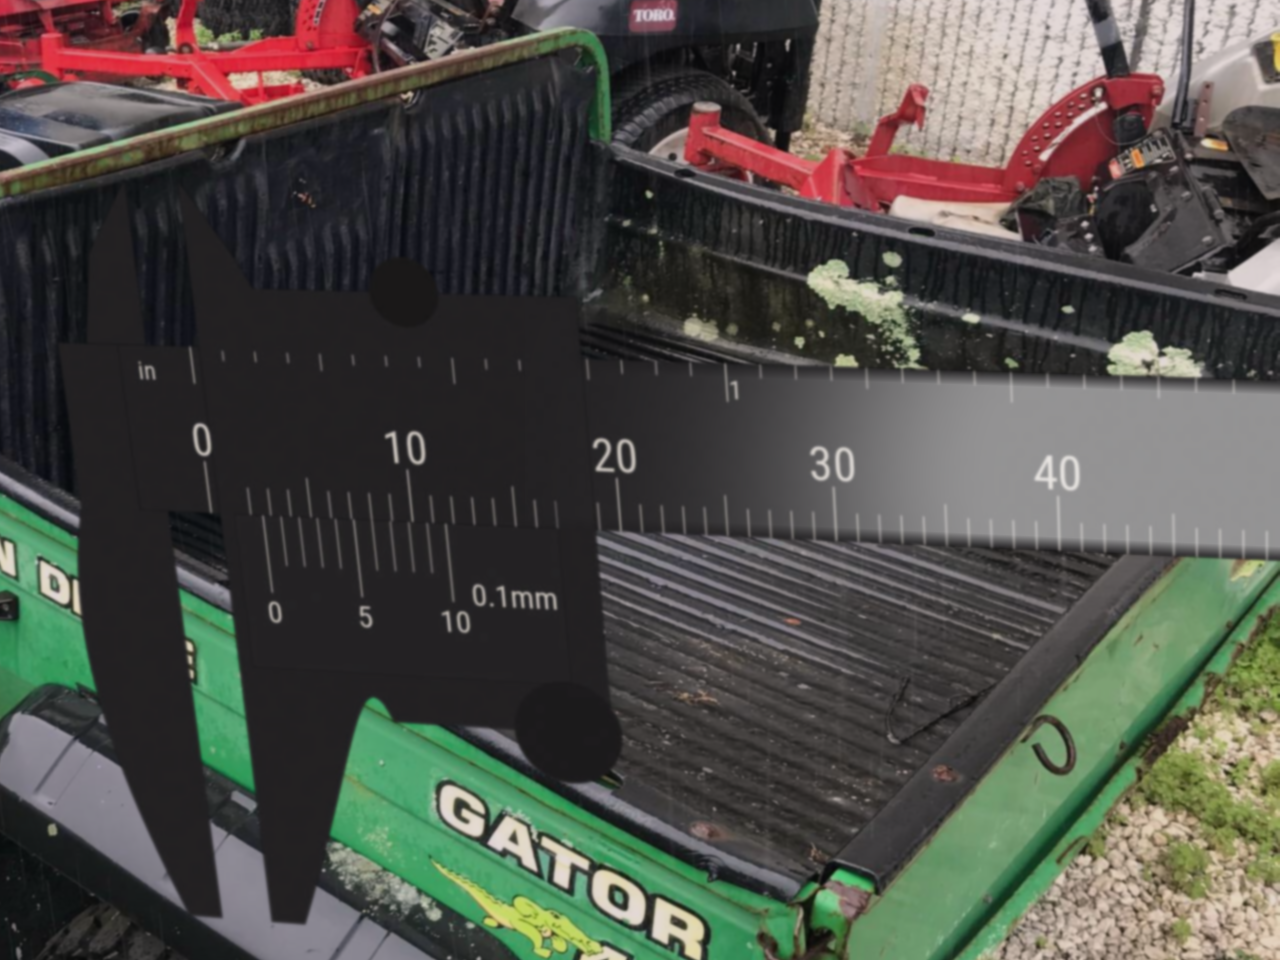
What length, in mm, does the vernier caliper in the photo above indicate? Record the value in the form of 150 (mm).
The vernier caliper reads 2.6 (mm)
